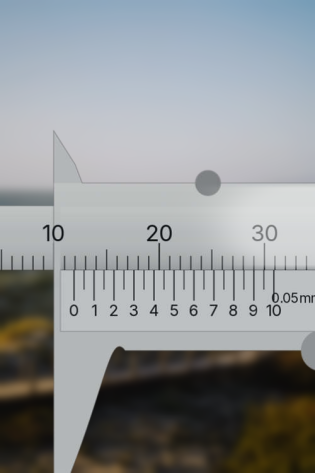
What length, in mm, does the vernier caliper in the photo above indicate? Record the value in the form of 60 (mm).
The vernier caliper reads 11.9 (mm)
